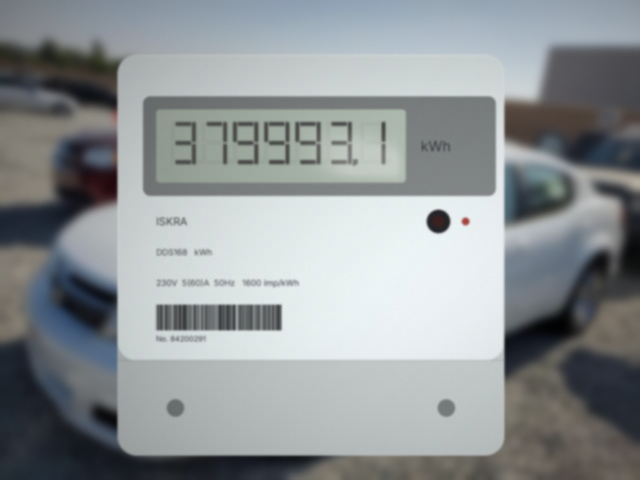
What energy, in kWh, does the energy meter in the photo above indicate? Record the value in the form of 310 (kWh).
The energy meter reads 379993.1 (kWh)
